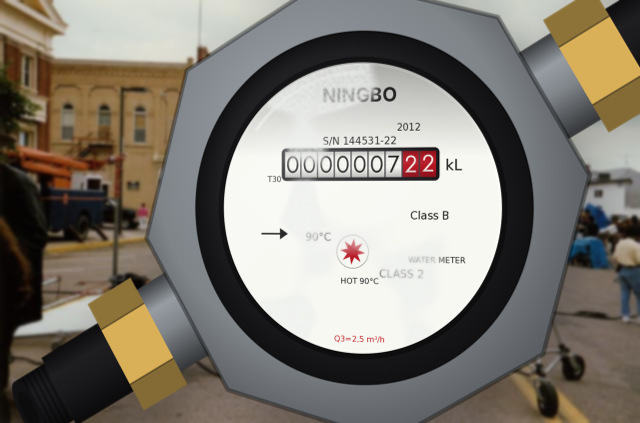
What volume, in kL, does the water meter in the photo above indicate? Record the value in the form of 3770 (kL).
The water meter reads 7.22 (kL)
